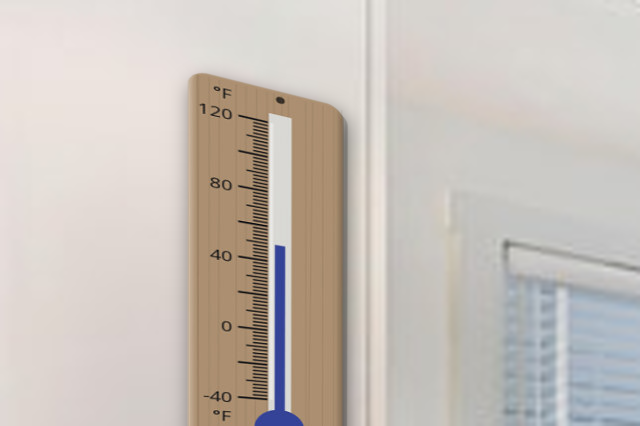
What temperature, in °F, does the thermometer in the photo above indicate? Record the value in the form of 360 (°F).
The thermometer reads 50 (°F)
